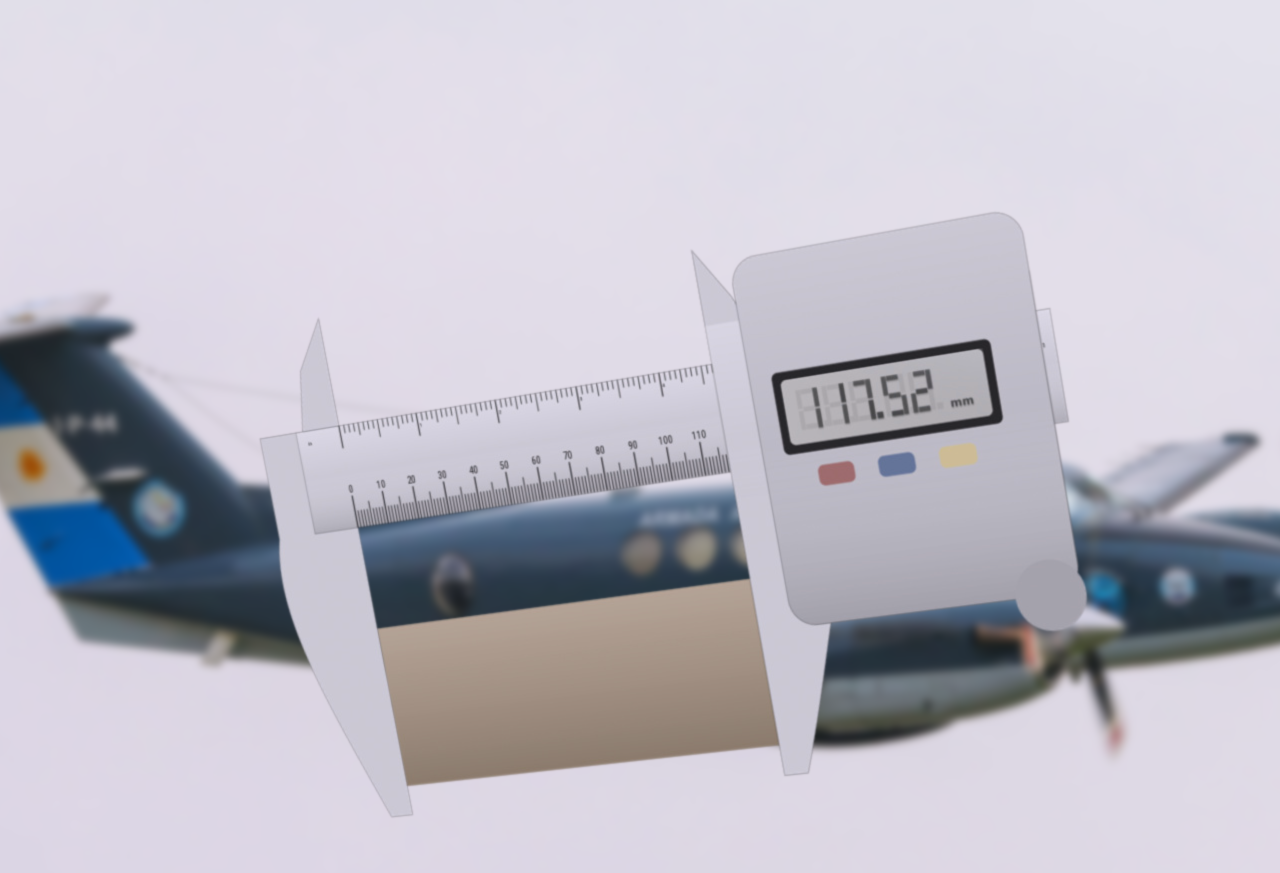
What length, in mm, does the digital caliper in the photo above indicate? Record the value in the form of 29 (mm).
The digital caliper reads 117.52 (mm)
